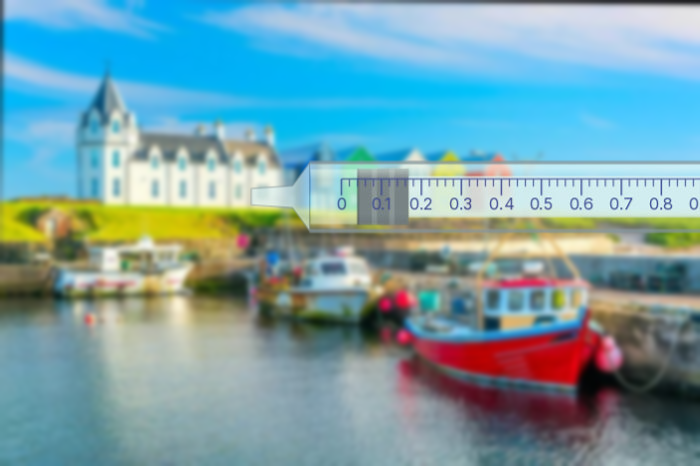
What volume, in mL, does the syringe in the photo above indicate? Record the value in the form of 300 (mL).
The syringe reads 0.04 (mL)
